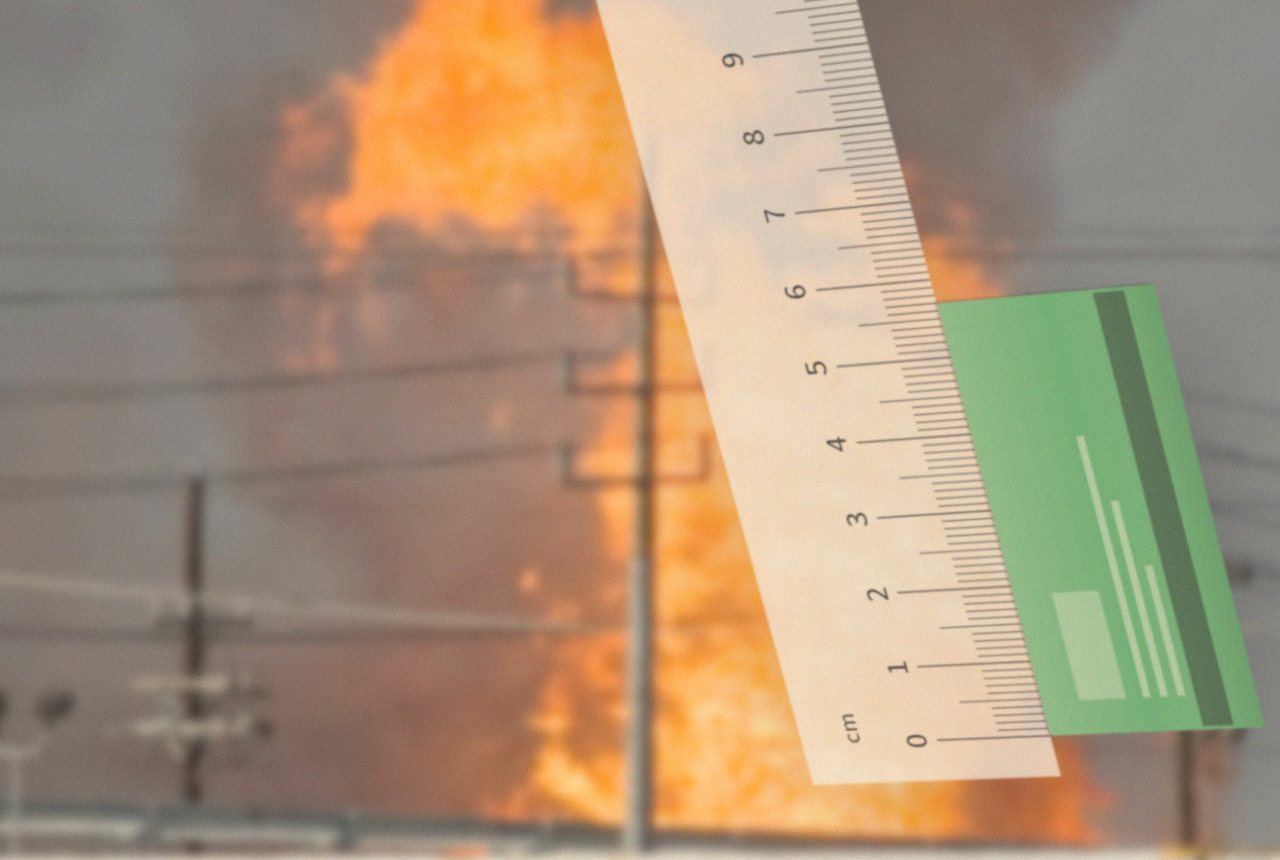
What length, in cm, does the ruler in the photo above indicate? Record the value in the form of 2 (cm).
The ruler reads 5.7 (cm)
